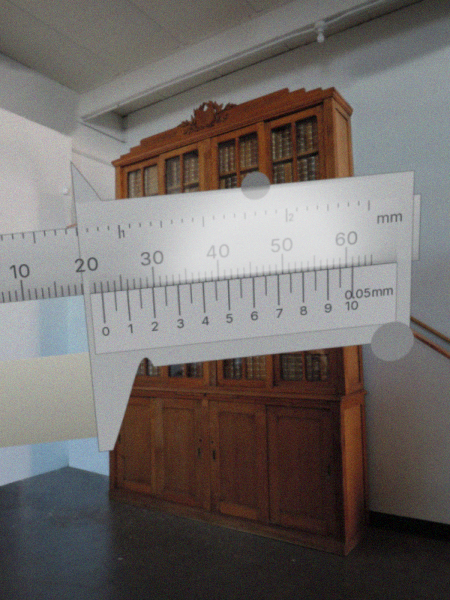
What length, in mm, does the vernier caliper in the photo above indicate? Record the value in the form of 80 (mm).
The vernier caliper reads 22.0 (mm)
